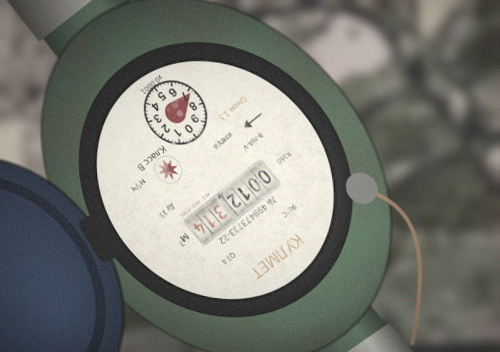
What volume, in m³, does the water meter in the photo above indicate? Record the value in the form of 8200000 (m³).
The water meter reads 12.3147 (m³)
